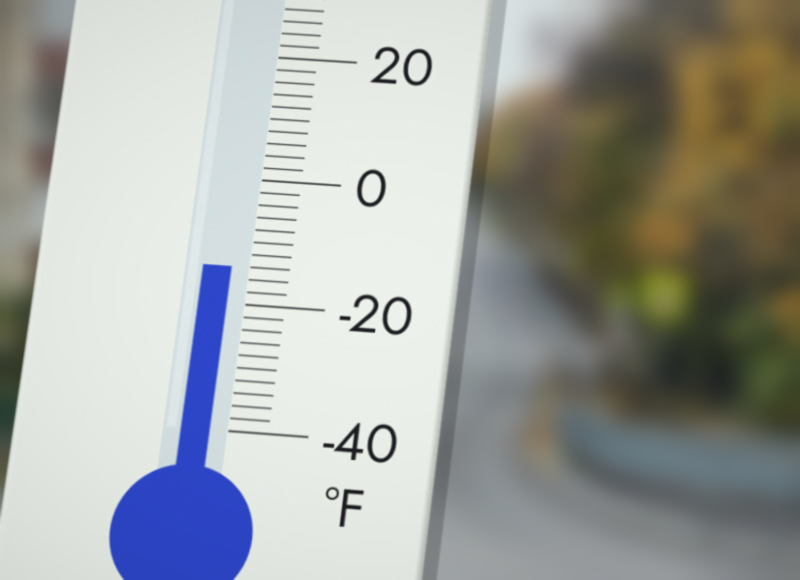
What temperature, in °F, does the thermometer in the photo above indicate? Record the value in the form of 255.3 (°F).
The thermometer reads -14 (°F)
